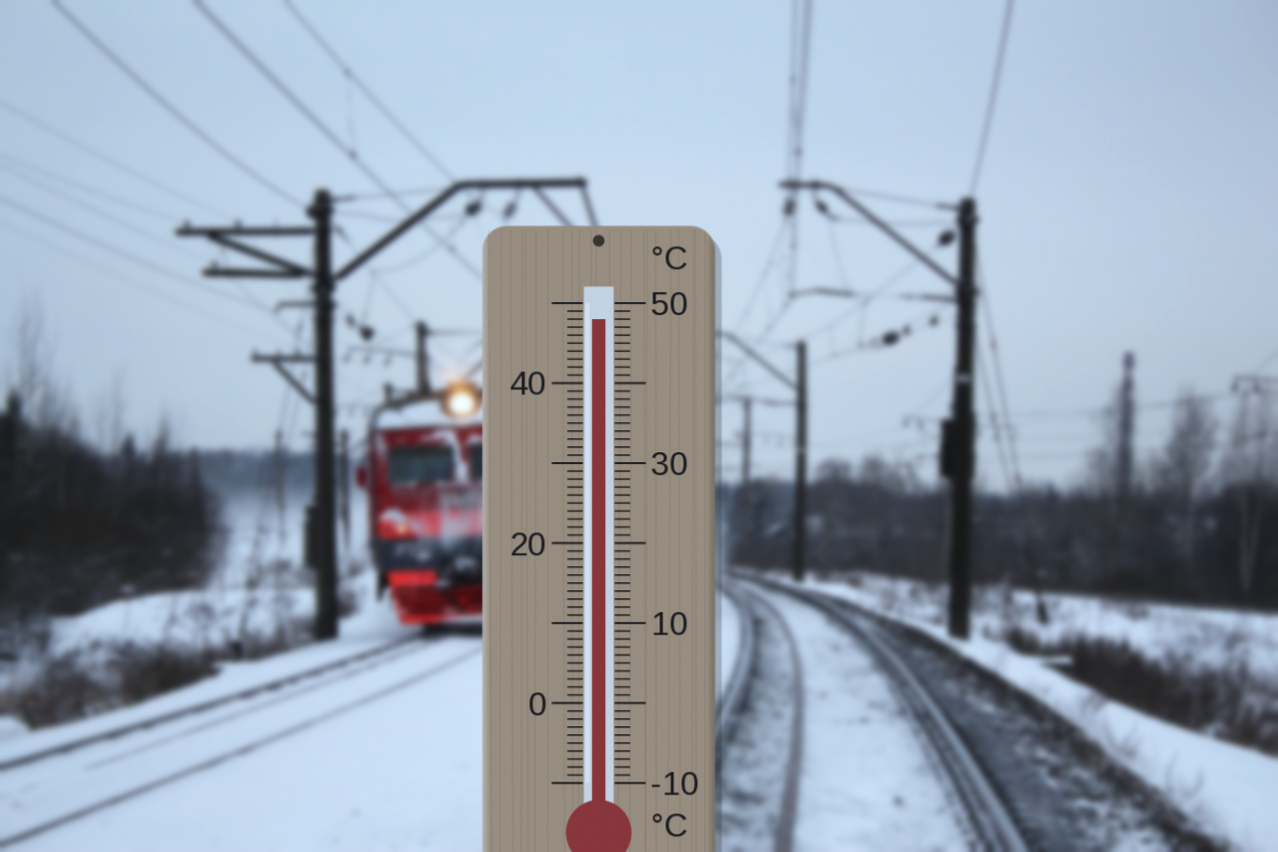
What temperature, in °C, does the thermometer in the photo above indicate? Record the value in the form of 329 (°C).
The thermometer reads 48 (°C)
